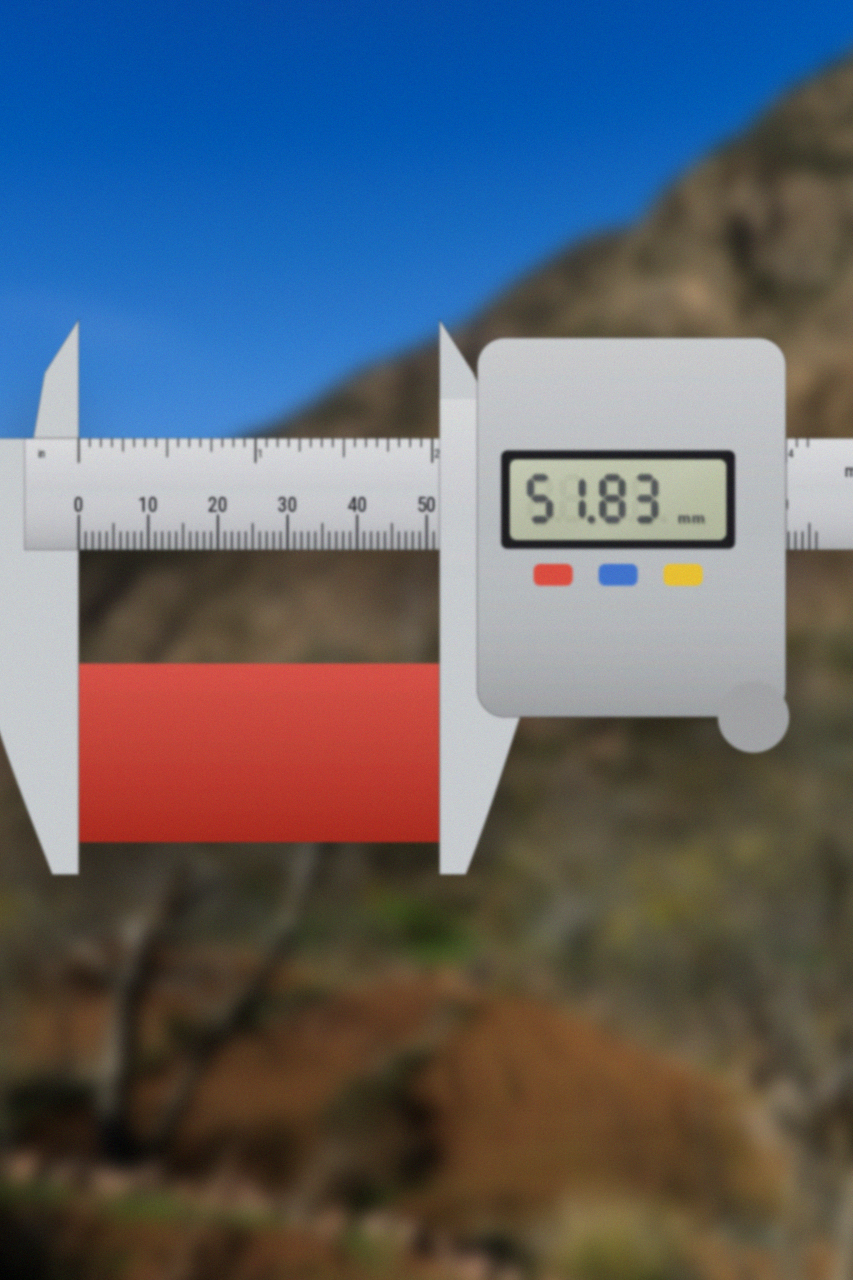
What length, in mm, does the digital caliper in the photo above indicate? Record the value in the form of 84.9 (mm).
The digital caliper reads 51.83 (mm)
